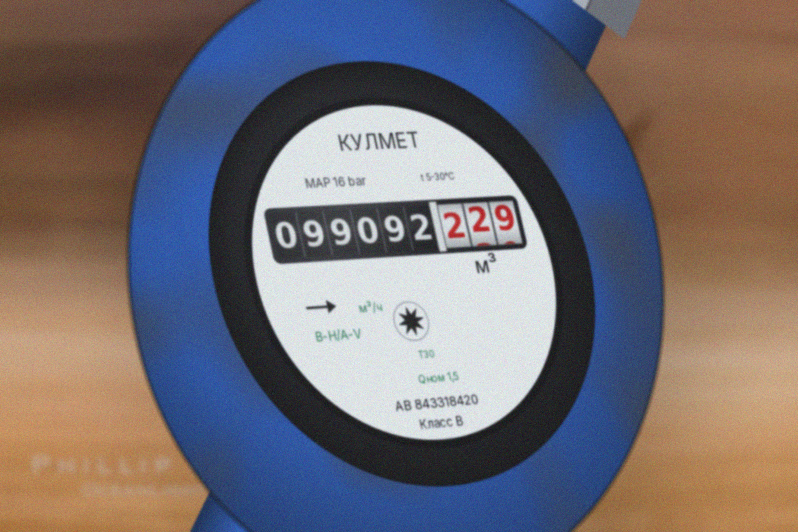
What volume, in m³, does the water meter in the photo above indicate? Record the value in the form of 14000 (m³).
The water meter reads 99092.229 (m³)
